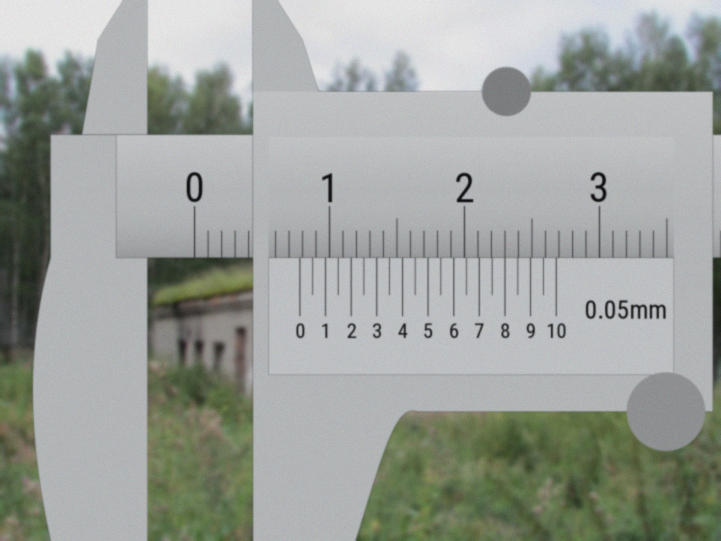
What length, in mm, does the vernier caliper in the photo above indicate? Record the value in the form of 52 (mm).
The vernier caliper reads 7.8 (mm)
